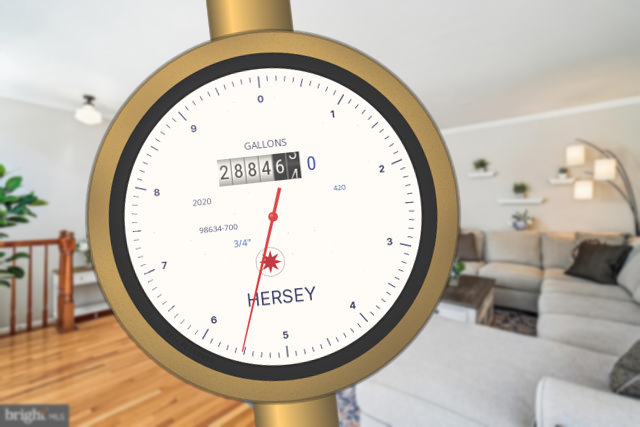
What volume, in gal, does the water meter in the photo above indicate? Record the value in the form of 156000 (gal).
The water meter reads 2884635.5 (gal)
